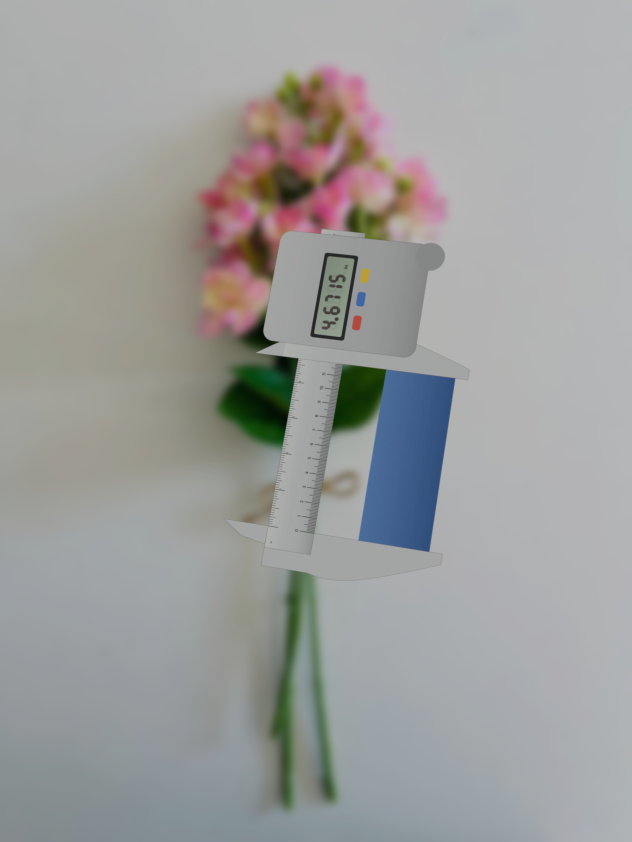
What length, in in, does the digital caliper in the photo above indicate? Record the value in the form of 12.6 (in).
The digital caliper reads 4.6715 (in)
